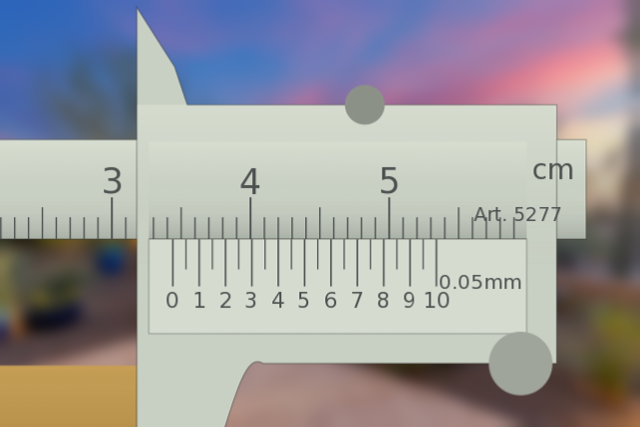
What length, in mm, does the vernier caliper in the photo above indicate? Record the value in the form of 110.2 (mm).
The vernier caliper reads 34.4 (mm)
